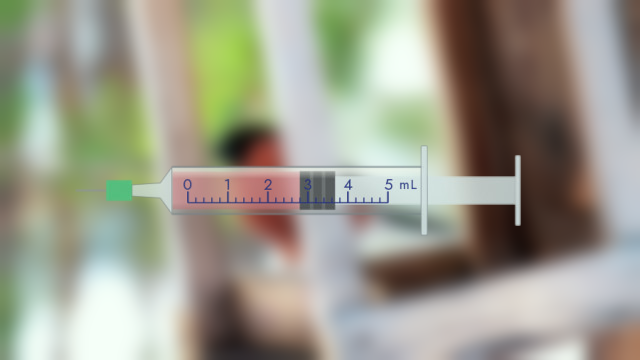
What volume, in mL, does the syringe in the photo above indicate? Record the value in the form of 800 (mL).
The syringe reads 2.8 (mL)
